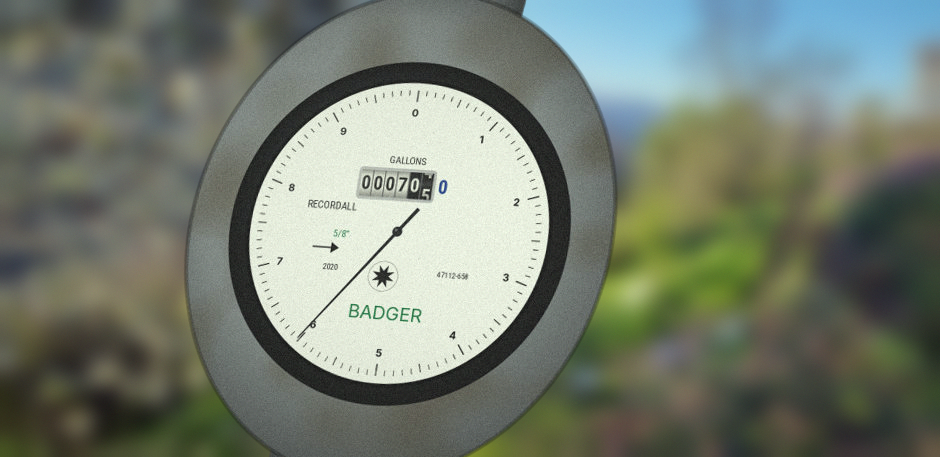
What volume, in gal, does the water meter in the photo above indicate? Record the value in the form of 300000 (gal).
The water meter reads 7046.0 (gal)
